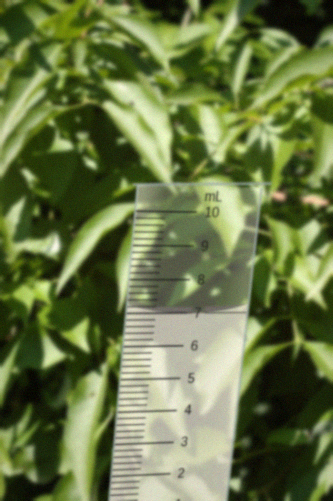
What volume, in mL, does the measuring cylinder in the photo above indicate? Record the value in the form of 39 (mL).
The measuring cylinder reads 7 (mL)
